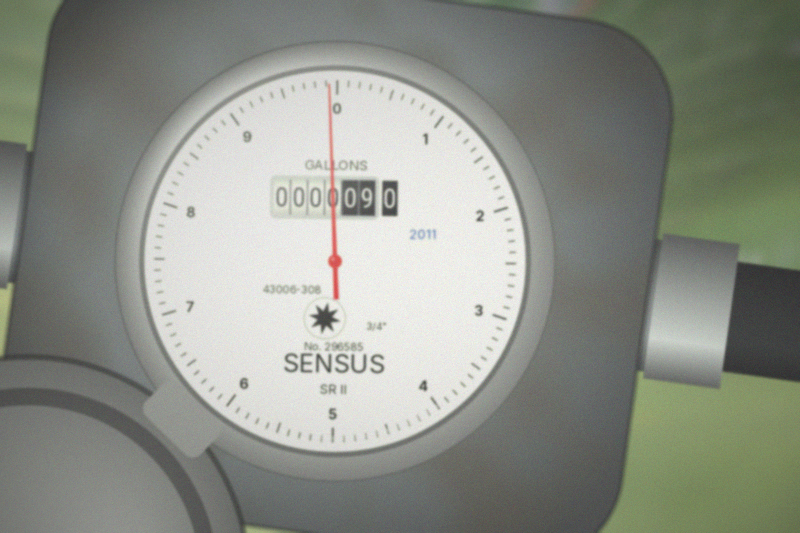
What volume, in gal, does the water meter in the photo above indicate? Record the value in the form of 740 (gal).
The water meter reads 89.9 (gal)
